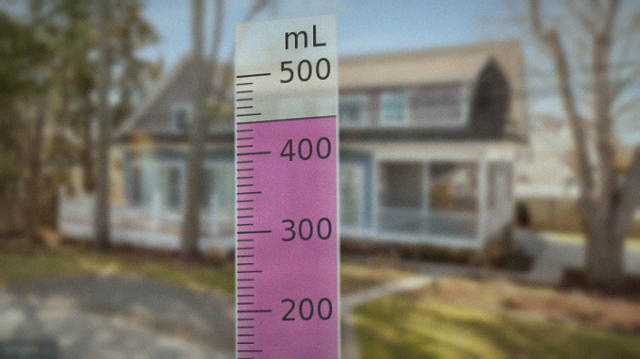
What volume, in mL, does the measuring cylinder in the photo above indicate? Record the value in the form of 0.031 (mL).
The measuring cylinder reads 440 (mL)
